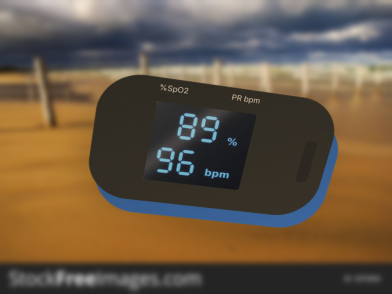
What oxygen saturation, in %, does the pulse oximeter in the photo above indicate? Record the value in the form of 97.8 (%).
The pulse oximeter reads 89 (%)
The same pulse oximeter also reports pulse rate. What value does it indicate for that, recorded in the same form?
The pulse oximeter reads 96 (bpm)
